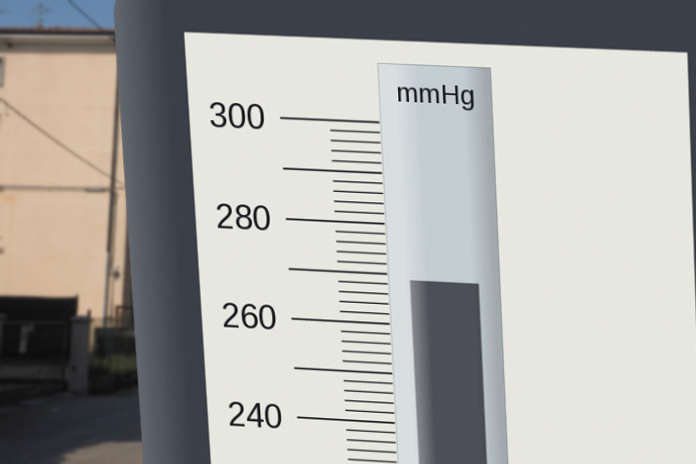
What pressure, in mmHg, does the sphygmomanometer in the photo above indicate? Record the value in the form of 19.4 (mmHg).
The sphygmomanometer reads 269 (mmHg)
